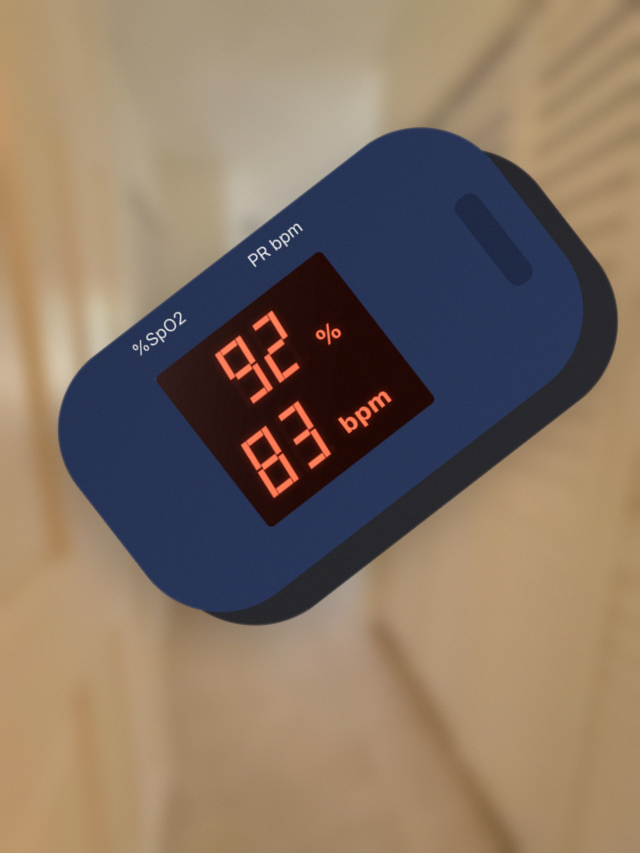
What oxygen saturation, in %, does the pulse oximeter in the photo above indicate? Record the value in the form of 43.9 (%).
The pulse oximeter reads 92 (%)
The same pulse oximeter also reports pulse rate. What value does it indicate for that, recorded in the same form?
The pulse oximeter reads 83 (bpm)
